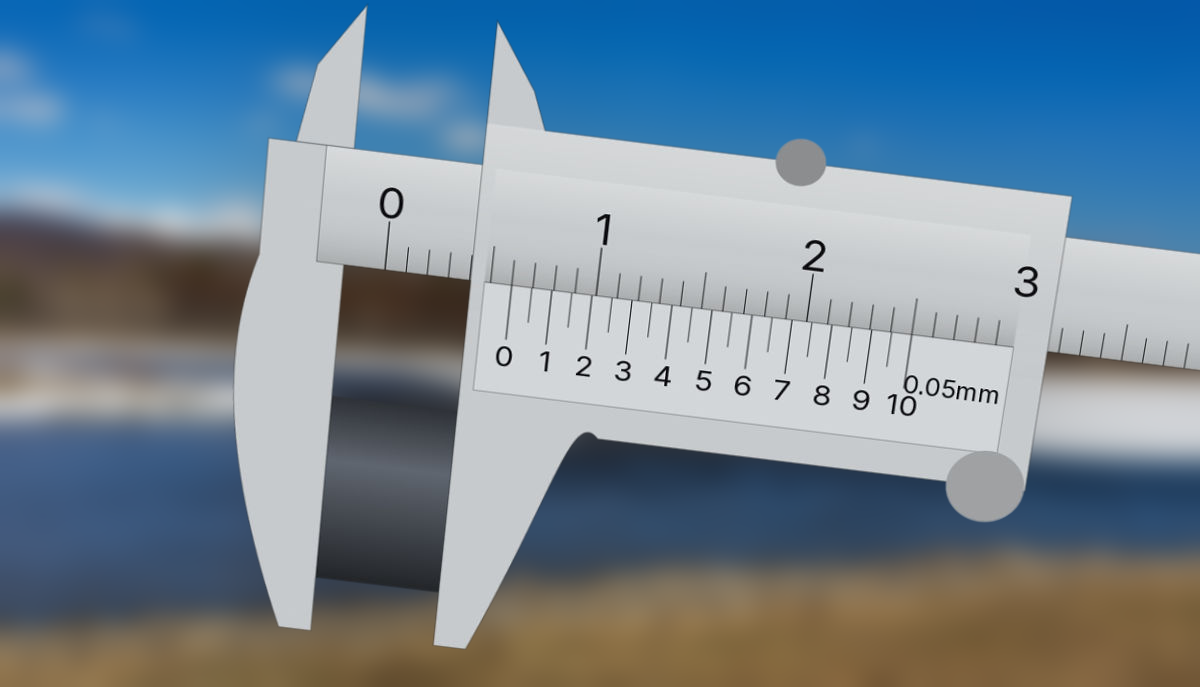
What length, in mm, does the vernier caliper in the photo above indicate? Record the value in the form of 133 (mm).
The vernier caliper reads 6.0 (mm)
